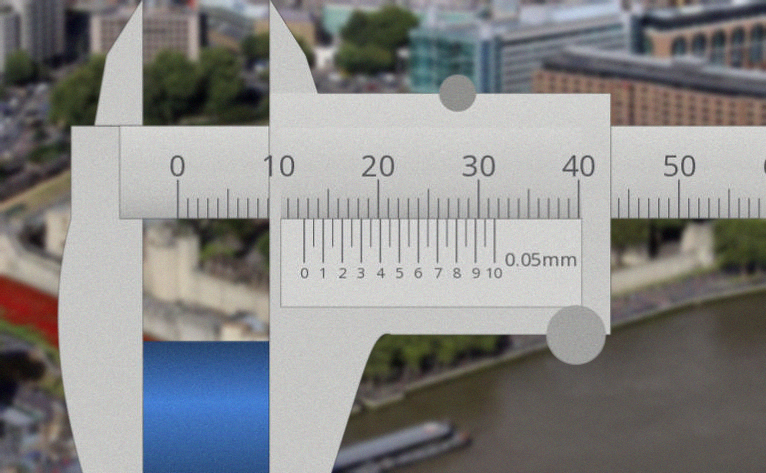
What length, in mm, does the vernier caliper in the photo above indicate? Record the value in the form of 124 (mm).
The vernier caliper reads 12.6 (mm)
